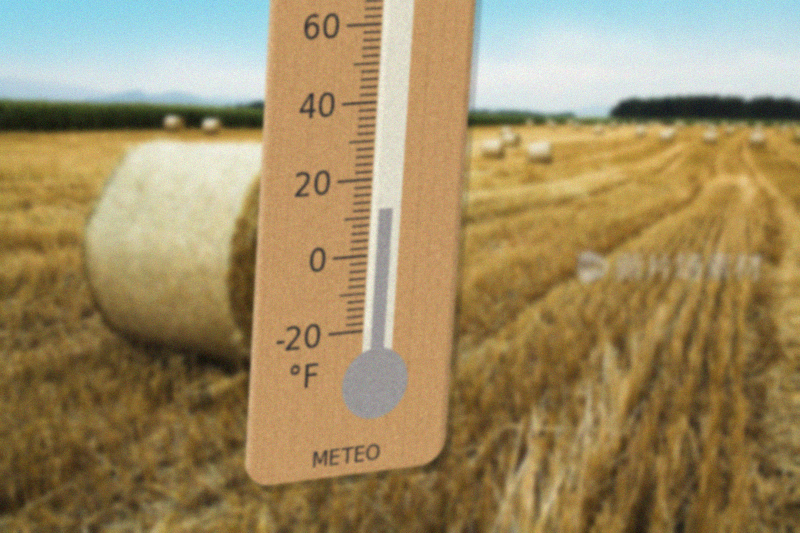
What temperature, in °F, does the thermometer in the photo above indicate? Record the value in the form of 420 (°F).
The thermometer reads 12 (°F)
